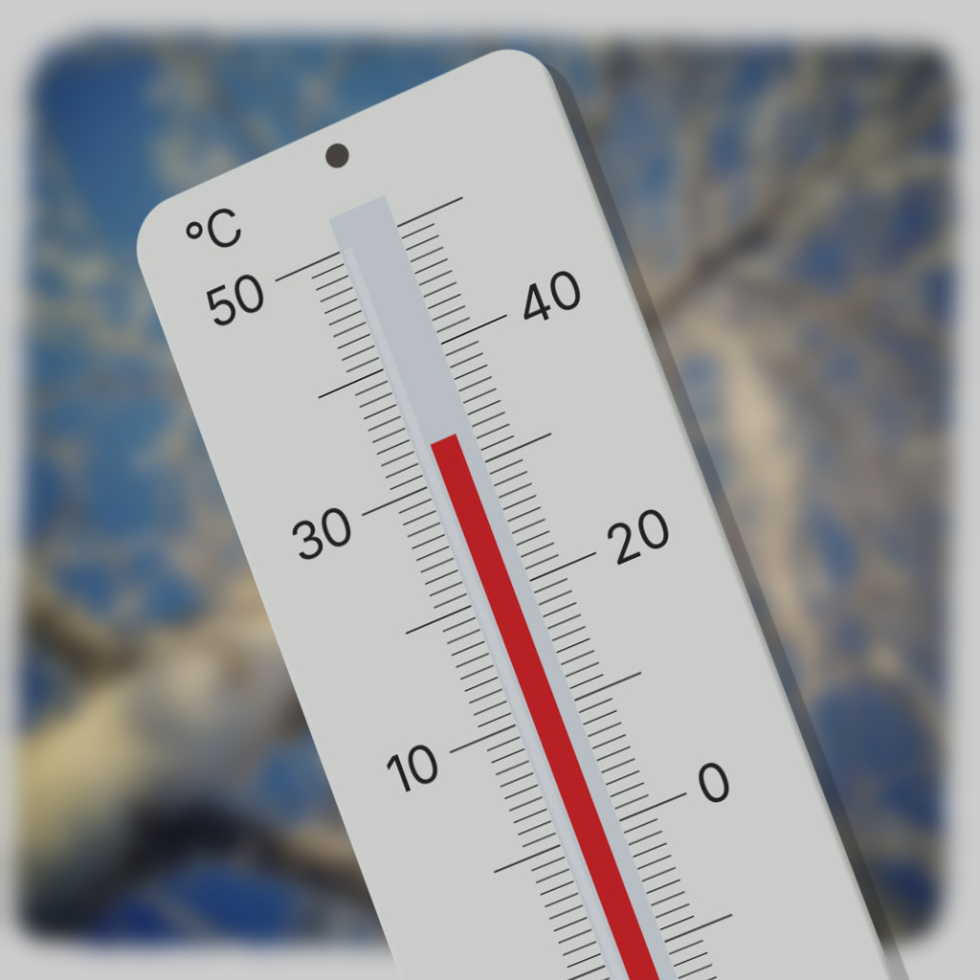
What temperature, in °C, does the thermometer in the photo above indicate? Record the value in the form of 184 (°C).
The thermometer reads 33 (°C)
